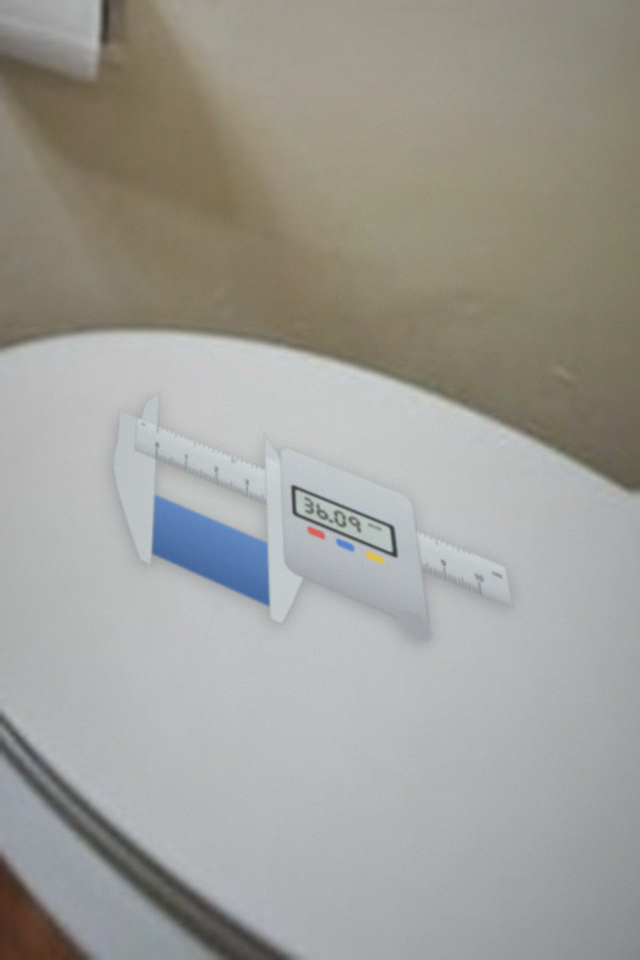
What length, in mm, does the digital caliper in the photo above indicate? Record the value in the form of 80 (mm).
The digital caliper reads 36.09 (mm)
